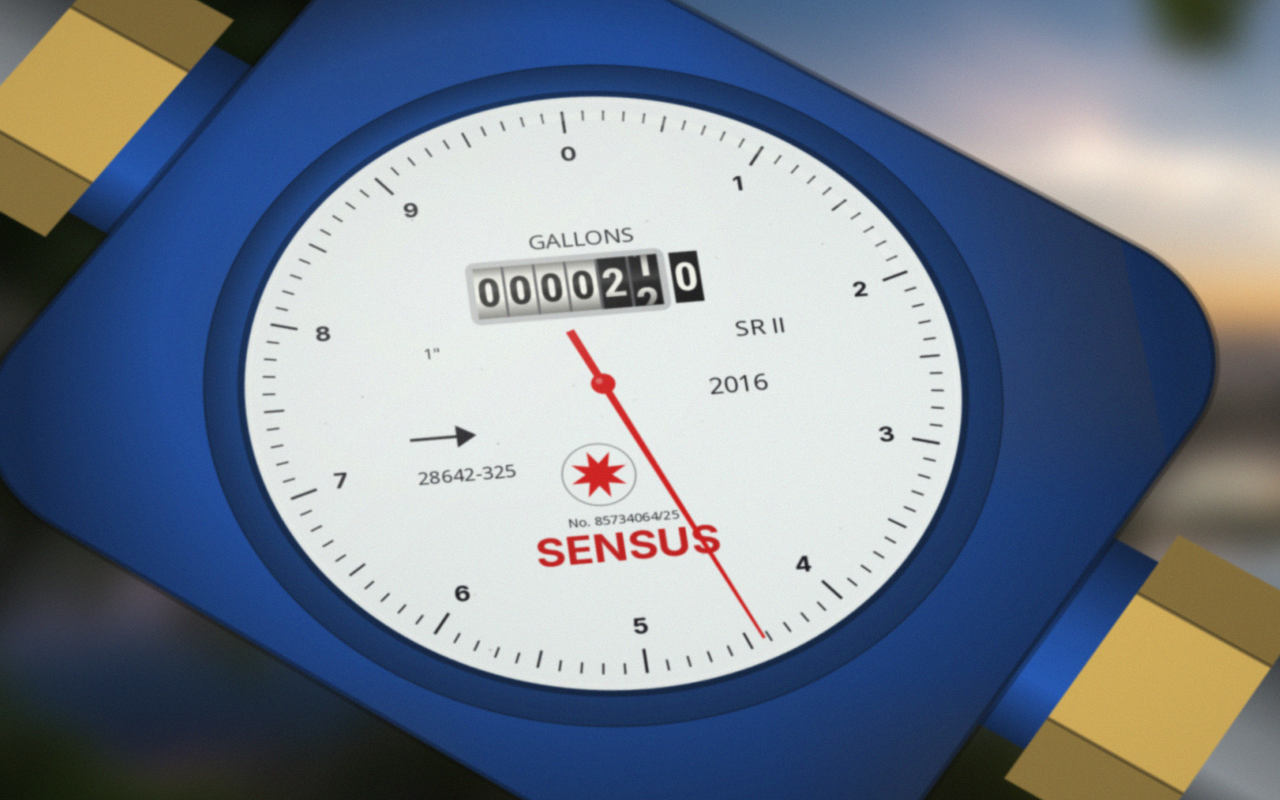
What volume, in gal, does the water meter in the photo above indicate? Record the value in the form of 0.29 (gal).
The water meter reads 214.4 (gal)
